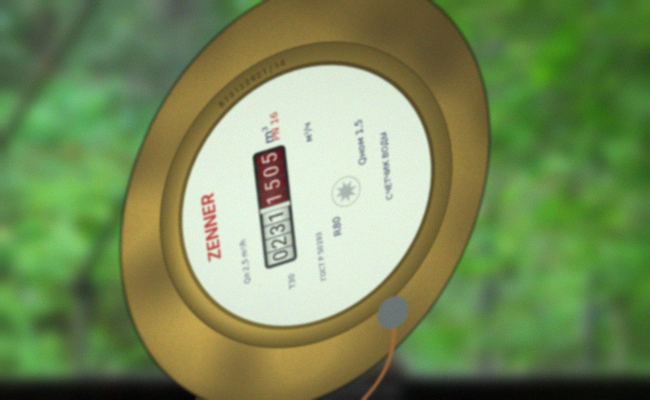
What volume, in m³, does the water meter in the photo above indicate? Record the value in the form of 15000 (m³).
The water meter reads 231.1505 (m³)
